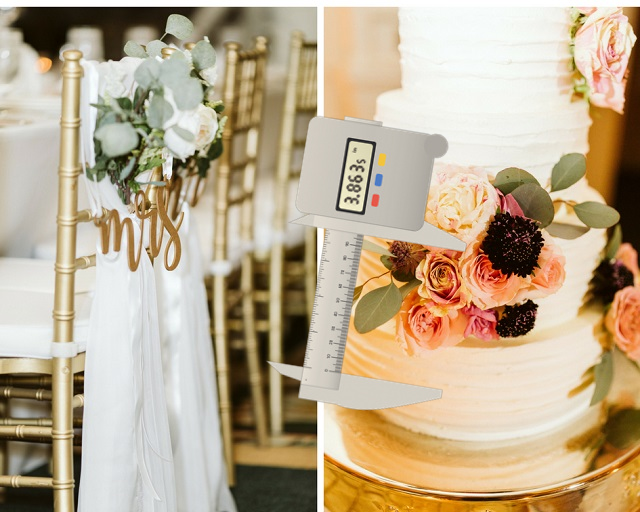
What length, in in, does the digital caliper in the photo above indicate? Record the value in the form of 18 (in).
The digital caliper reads 3.8635 (in)
